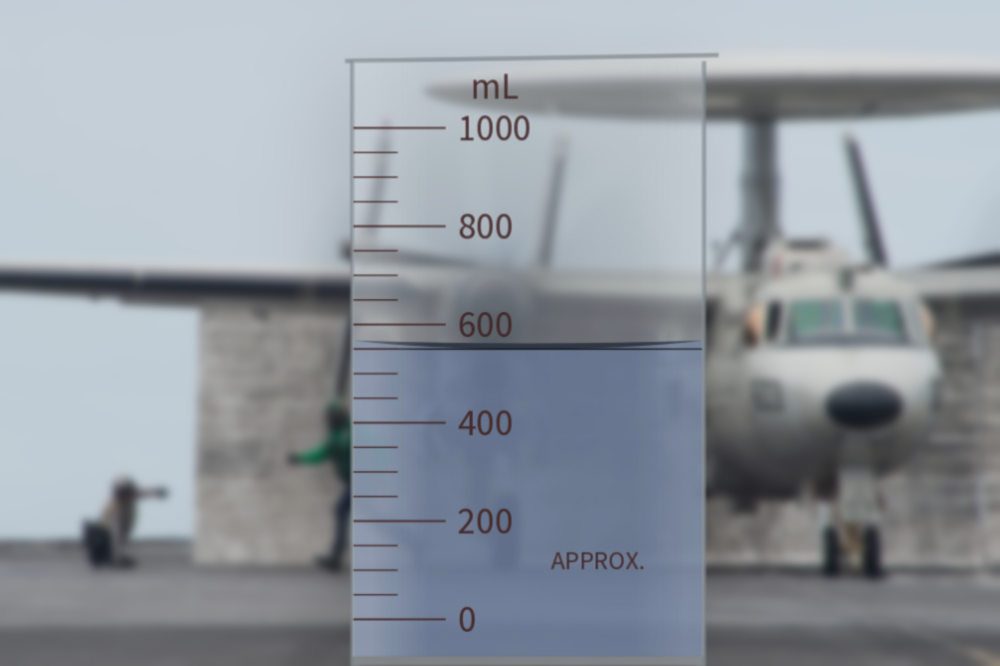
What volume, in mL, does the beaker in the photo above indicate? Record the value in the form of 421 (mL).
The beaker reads 550 (mL)
